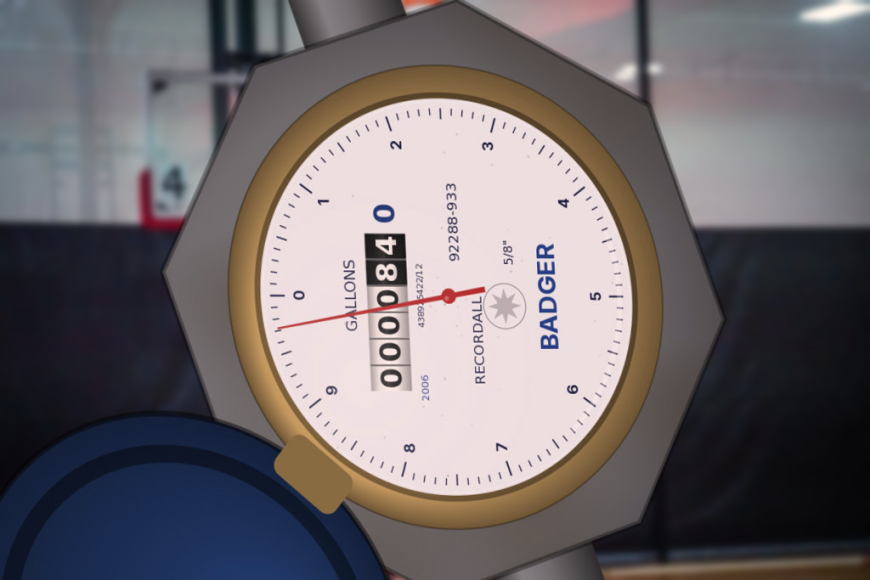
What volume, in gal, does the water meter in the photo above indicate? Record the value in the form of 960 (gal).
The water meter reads 839.7 (gal)
